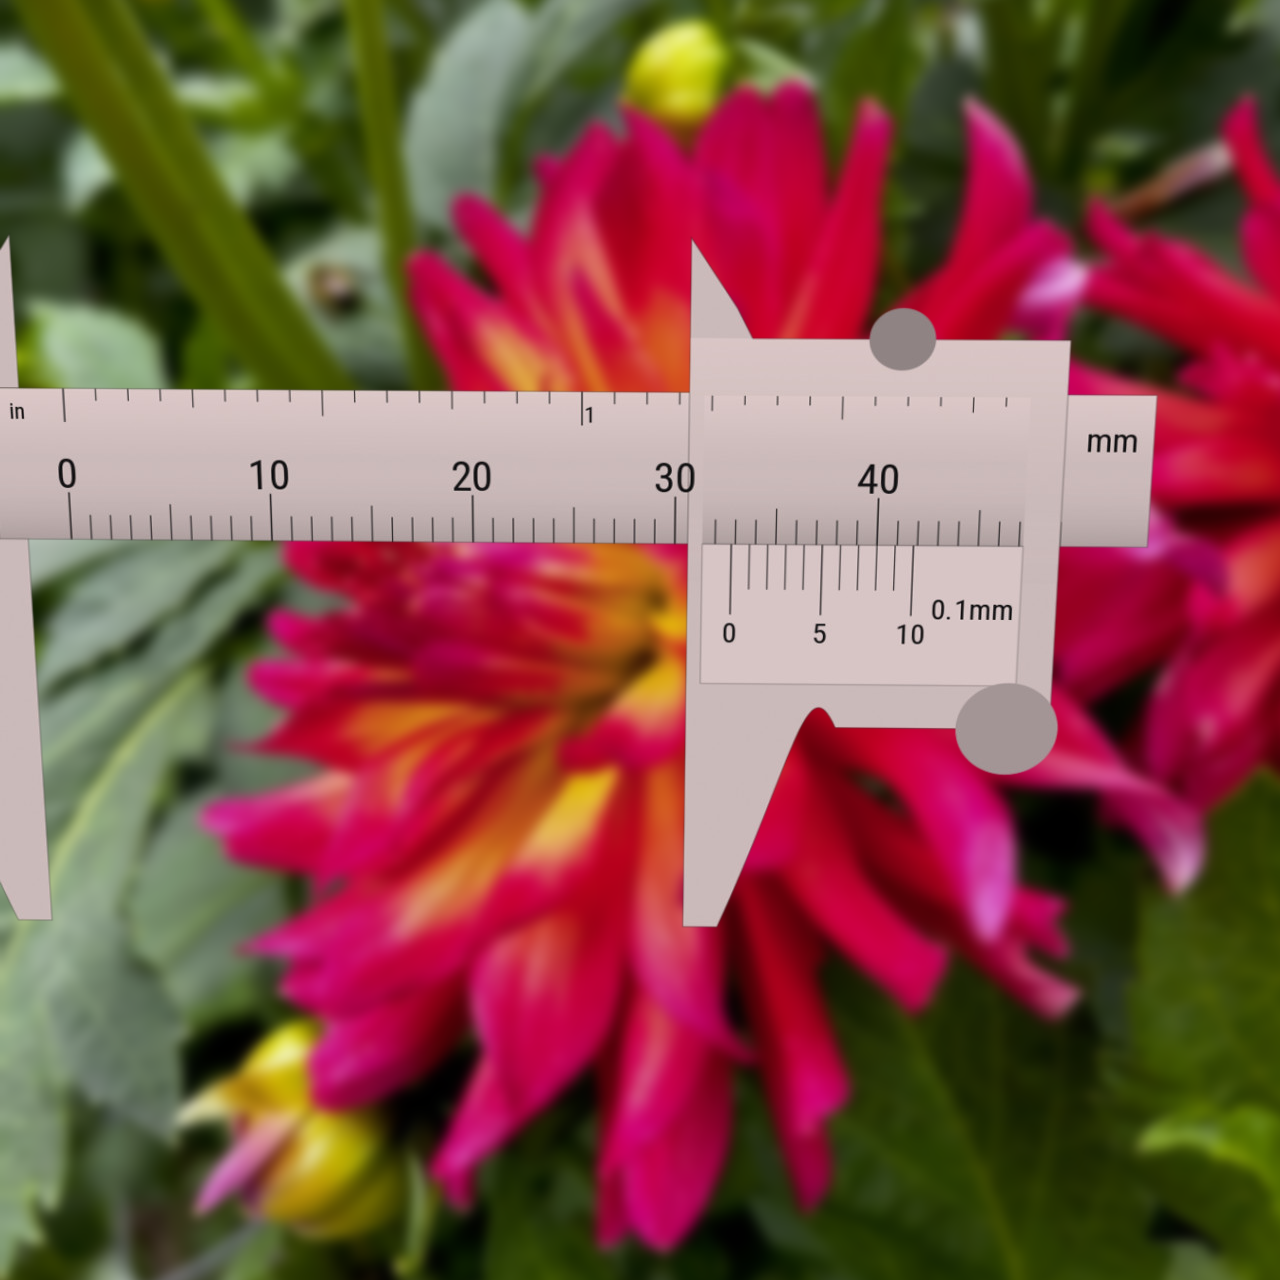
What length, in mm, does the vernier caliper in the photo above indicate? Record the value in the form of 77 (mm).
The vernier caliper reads 32.8 (mm)
